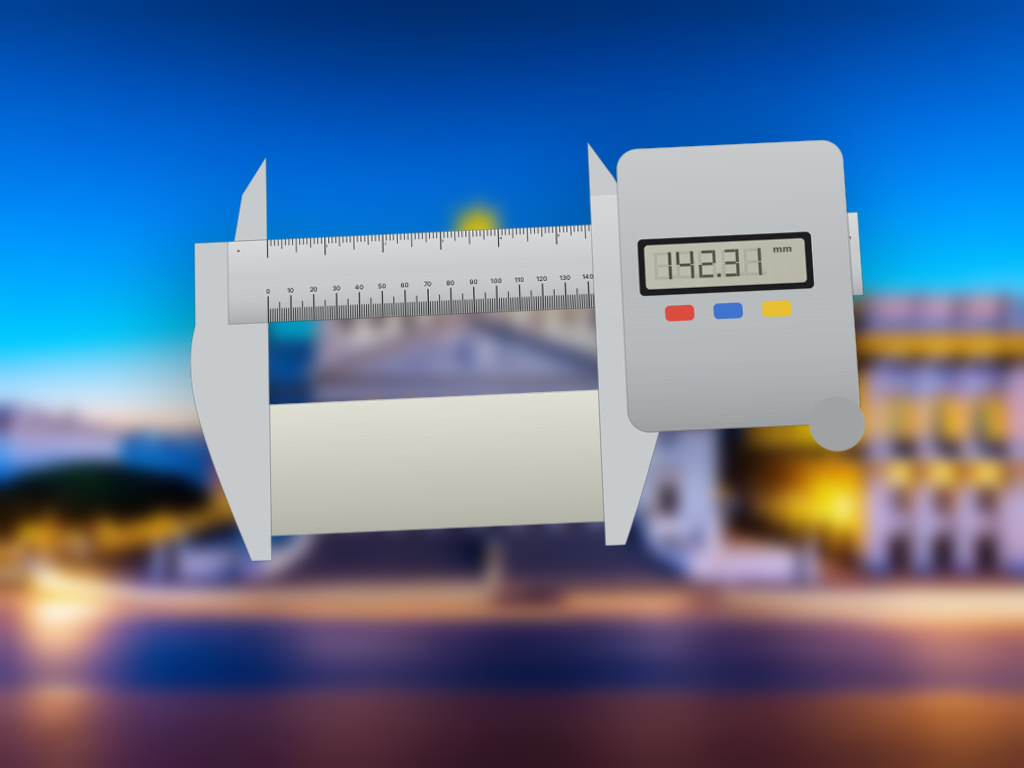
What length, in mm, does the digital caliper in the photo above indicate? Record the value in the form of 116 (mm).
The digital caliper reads 142.31 (mm)
